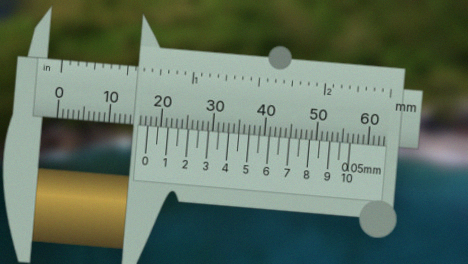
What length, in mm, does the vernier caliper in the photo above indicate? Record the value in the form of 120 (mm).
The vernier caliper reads 17.5 (mm)
